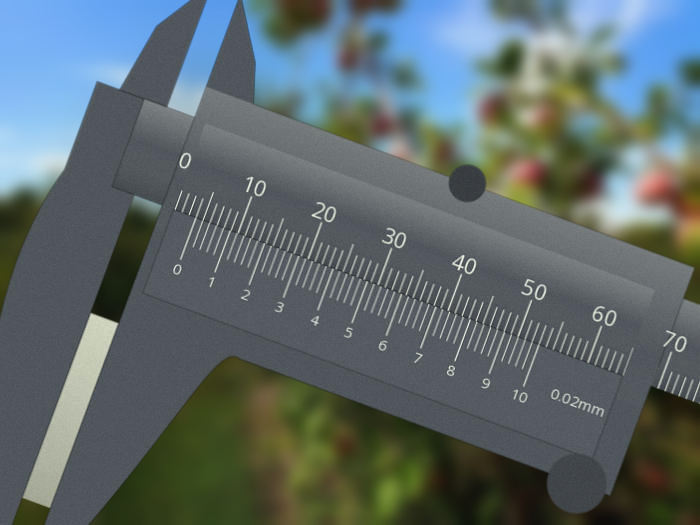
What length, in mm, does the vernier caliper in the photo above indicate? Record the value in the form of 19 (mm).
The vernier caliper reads 4.0 (mm)
